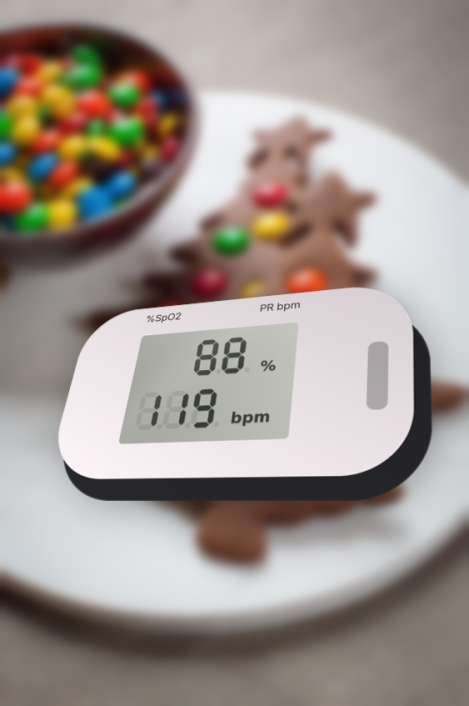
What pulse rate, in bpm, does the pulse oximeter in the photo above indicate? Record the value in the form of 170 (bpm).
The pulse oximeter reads 119 (bpm)
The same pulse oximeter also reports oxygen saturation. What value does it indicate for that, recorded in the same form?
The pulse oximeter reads 88 (%)
